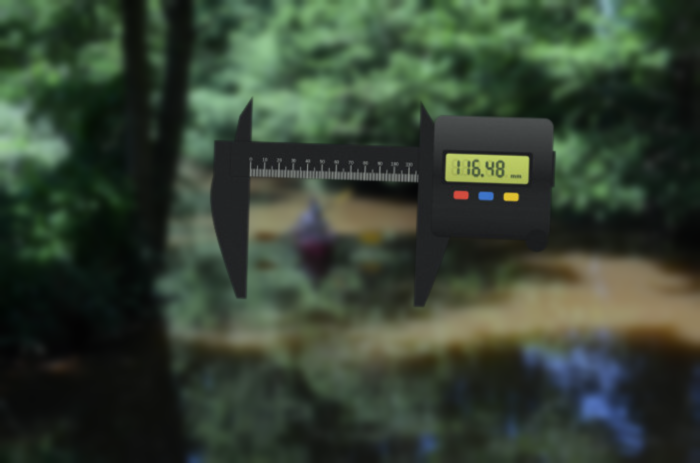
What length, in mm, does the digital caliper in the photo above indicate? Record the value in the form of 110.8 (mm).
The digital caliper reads 116.48 (mm)
